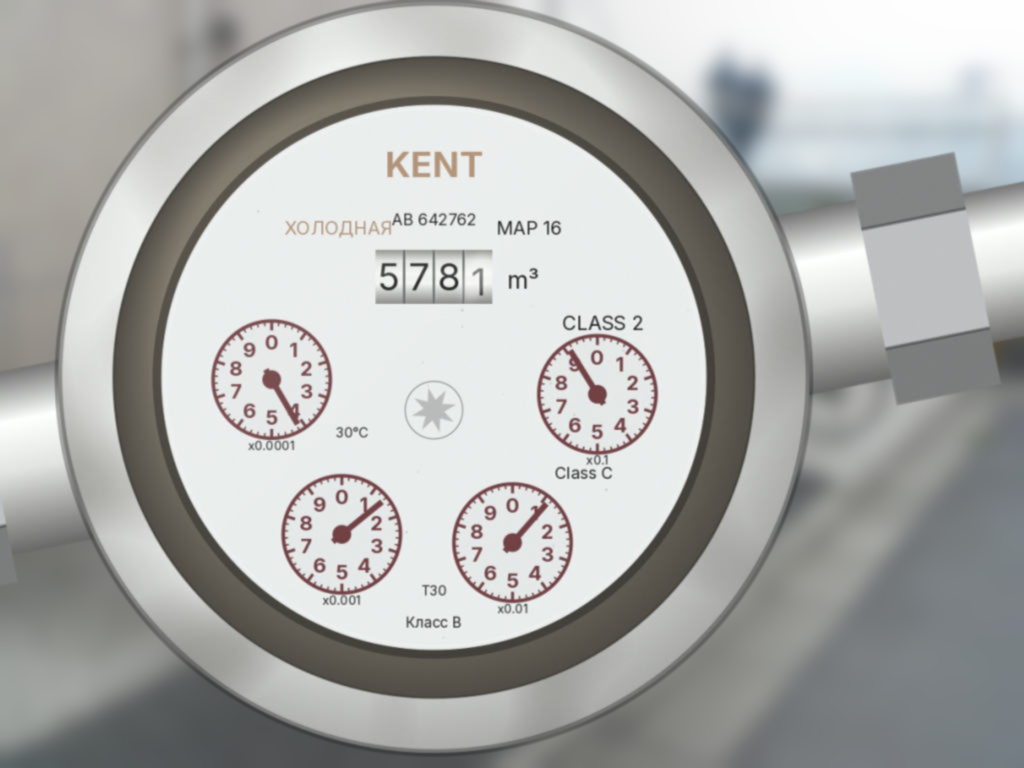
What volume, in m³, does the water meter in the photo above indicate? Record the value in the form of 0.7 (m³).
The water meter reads 5780.9114 (m³)
